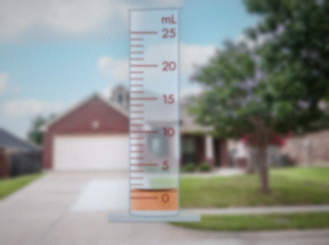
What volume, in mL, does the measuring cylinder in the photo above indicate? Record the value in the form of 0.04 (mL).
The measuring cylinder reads 1 (mL)
